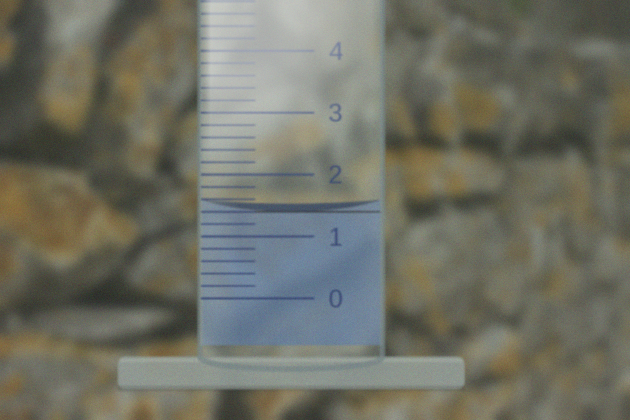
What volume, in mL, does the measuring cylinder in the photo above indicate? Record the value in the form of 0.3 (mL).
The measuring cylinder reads 1.4 (mL)
